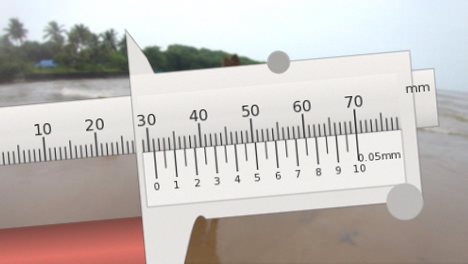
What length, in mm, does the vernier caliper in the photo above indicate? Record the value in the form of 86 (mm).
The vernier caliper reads 31.0 (mm)
